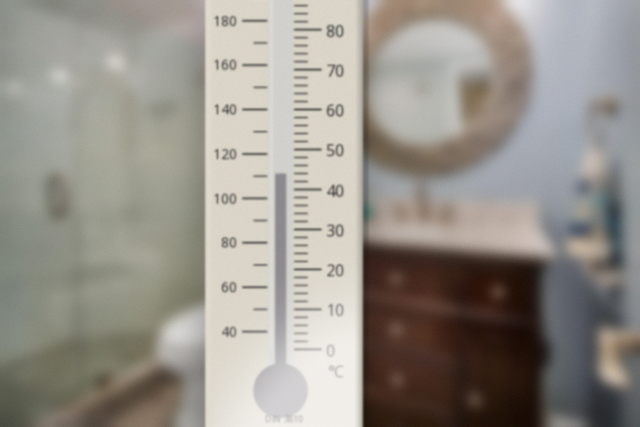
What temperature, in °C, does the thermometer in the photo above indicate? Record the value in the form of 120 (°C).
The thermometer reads 44 (°C)
